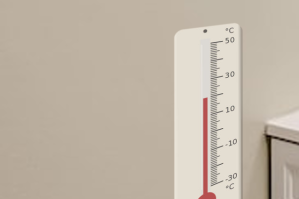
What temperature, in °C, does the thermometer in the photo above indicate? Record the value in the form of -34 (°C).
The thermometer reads 20 (°C)
